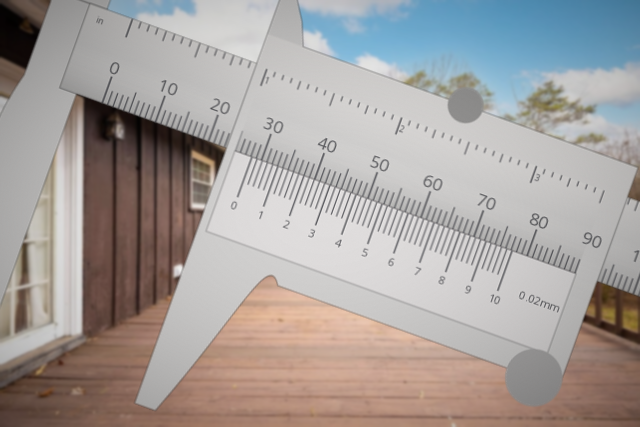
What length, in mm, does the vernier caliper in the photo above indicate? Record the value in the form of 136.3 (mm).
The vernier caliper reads 28.2 (mm)
